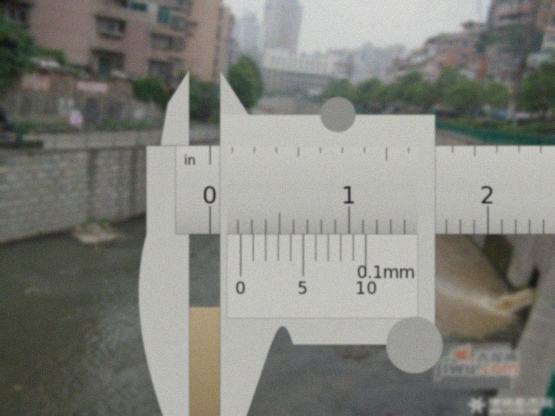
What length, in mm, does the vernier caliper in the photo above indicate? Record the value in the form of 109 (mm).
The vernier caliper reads 2.2 (mm)
